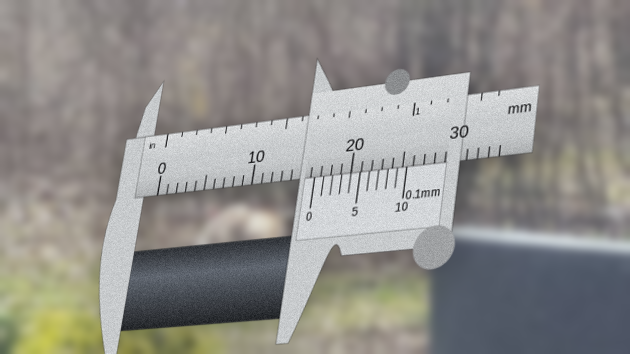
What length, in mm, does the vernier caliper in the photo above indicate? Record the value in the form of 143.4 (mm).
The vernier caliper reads 16.4 (mm)
